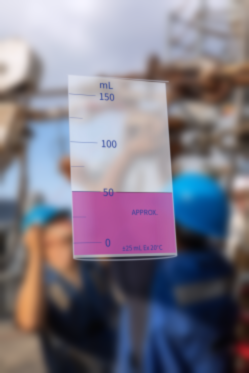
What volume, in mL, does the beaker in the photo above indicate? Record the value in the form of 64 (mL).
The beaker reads 50 (mL)
